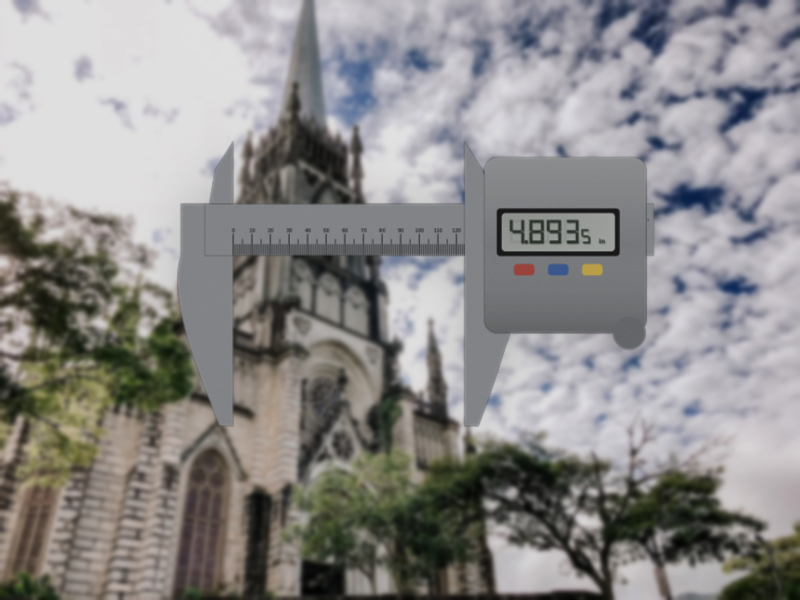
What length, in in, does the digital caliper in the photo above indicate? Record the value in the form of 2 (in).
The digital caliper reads 4.8935 (in)
